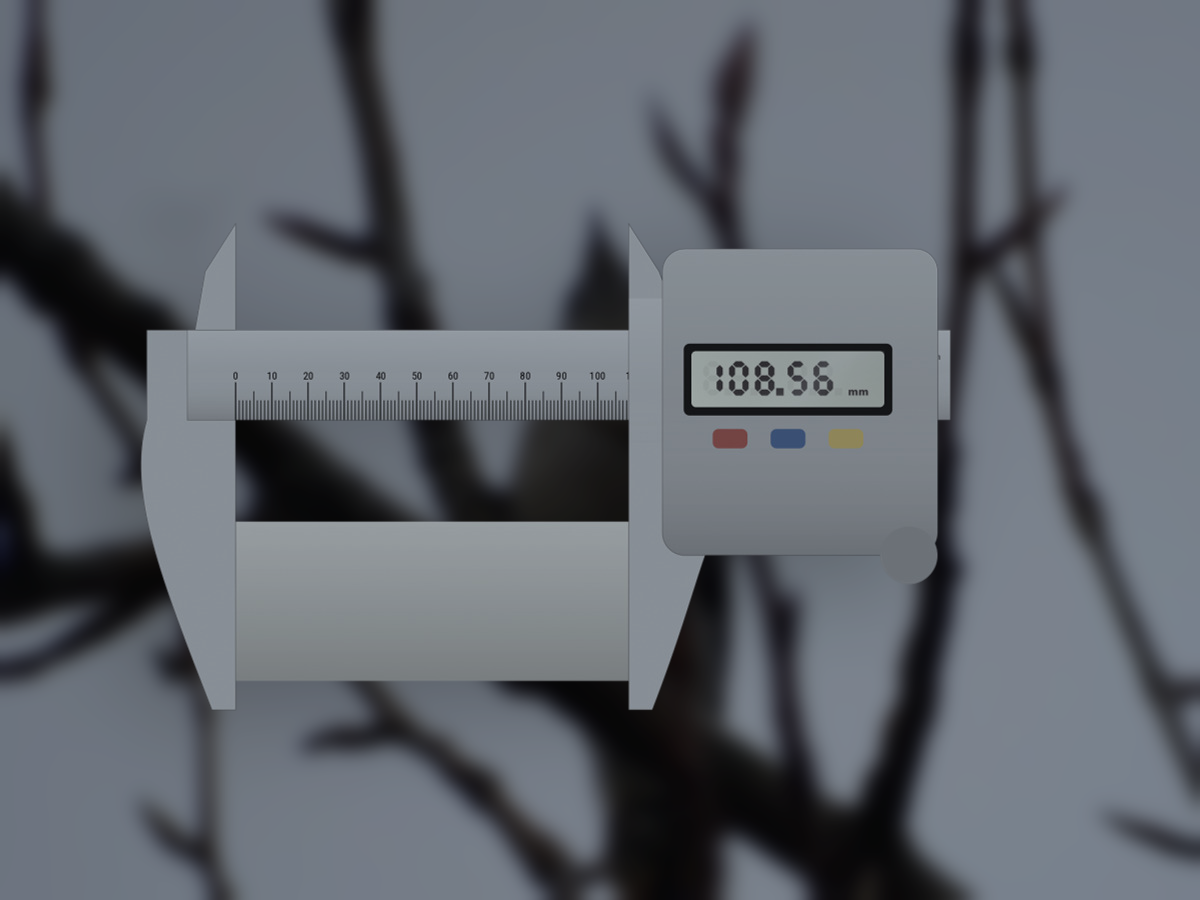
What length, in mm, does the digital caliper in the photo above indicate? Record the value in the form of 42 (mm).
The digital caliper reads 108.56 (mm)
